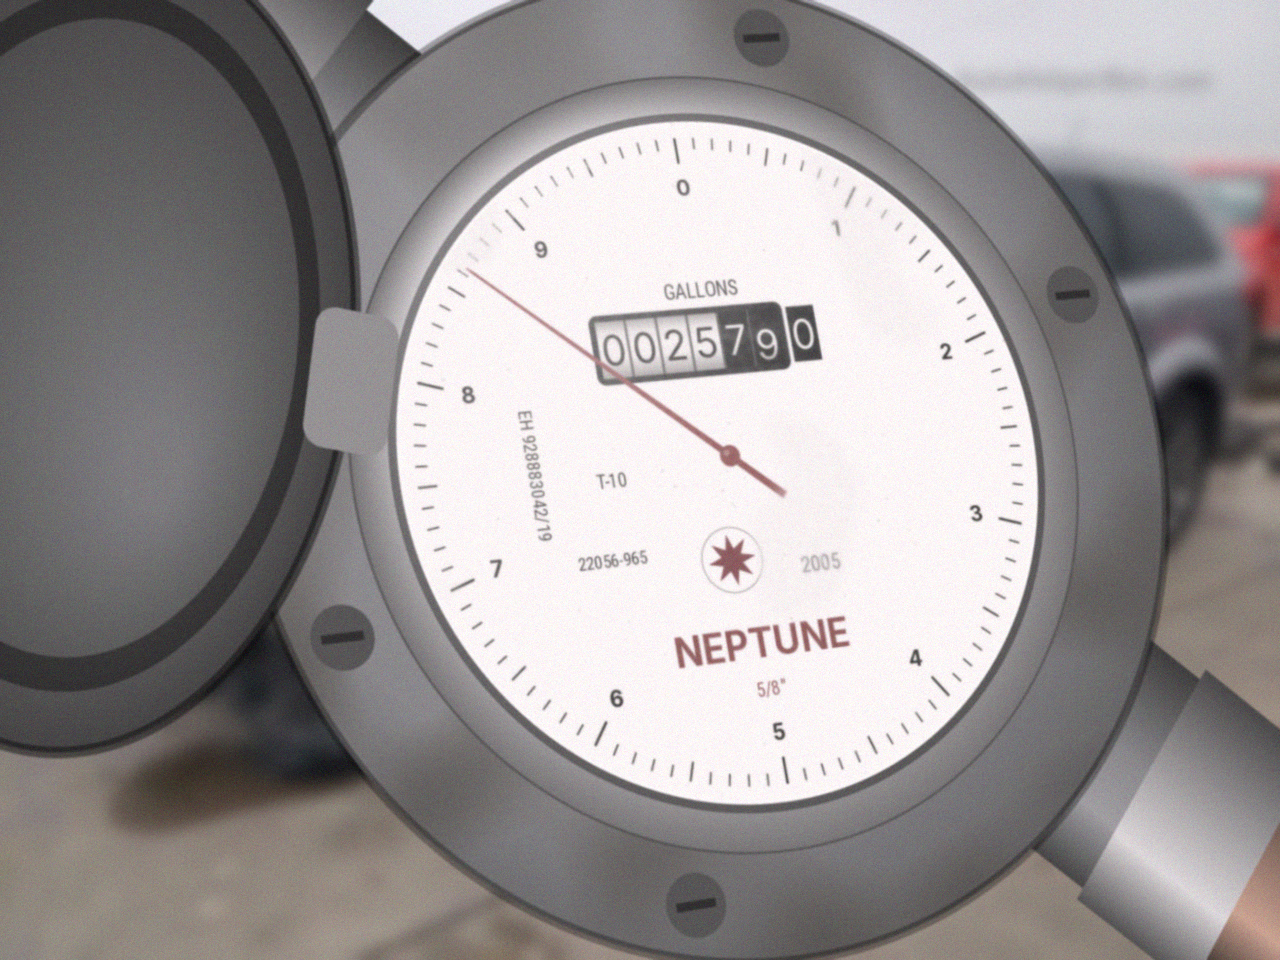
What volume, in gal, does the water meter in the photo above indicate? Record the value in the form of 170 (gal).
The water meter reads 25788.6 (gal)
